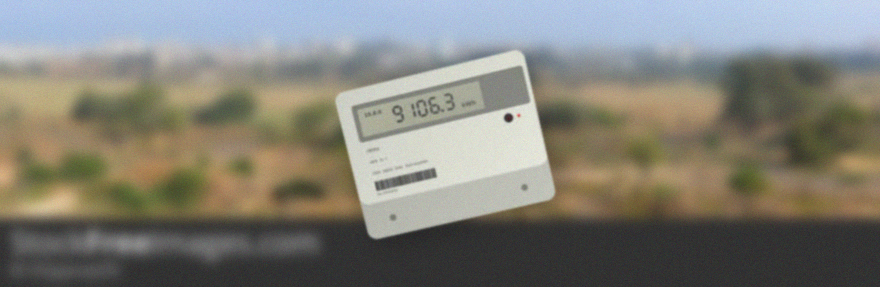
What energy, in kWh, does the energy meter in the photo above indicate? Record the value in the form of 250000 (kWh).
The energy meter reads 9106.3 (kWh)
